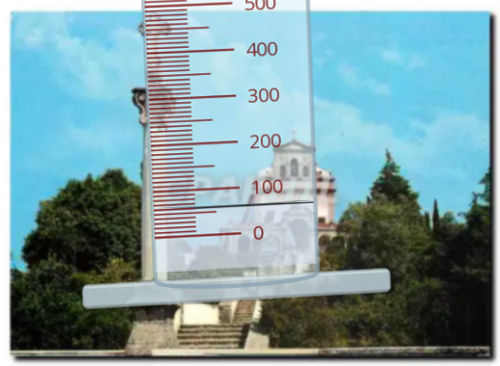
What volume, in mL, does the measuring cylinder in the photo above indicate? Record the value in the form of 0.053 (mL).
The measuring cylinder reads 60 (mL)
